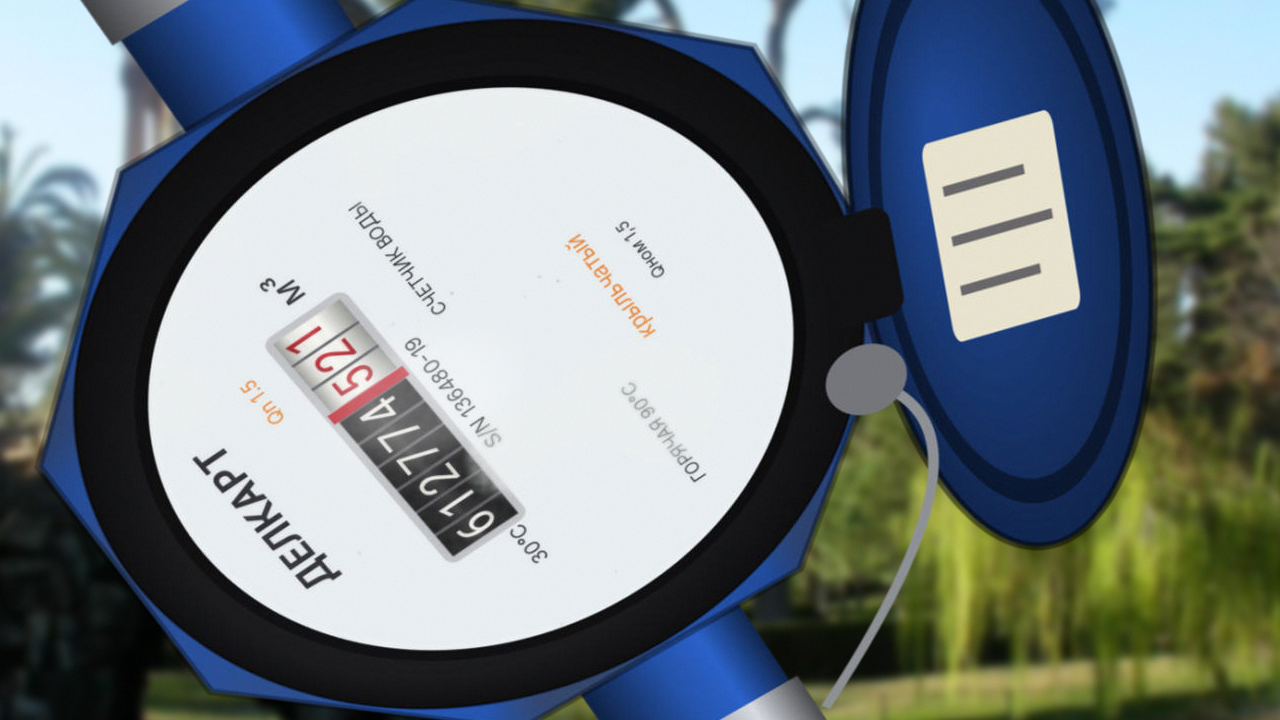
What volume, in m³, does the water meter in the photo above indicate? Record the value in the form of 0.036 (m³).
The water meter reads 612774.521 (m³)
